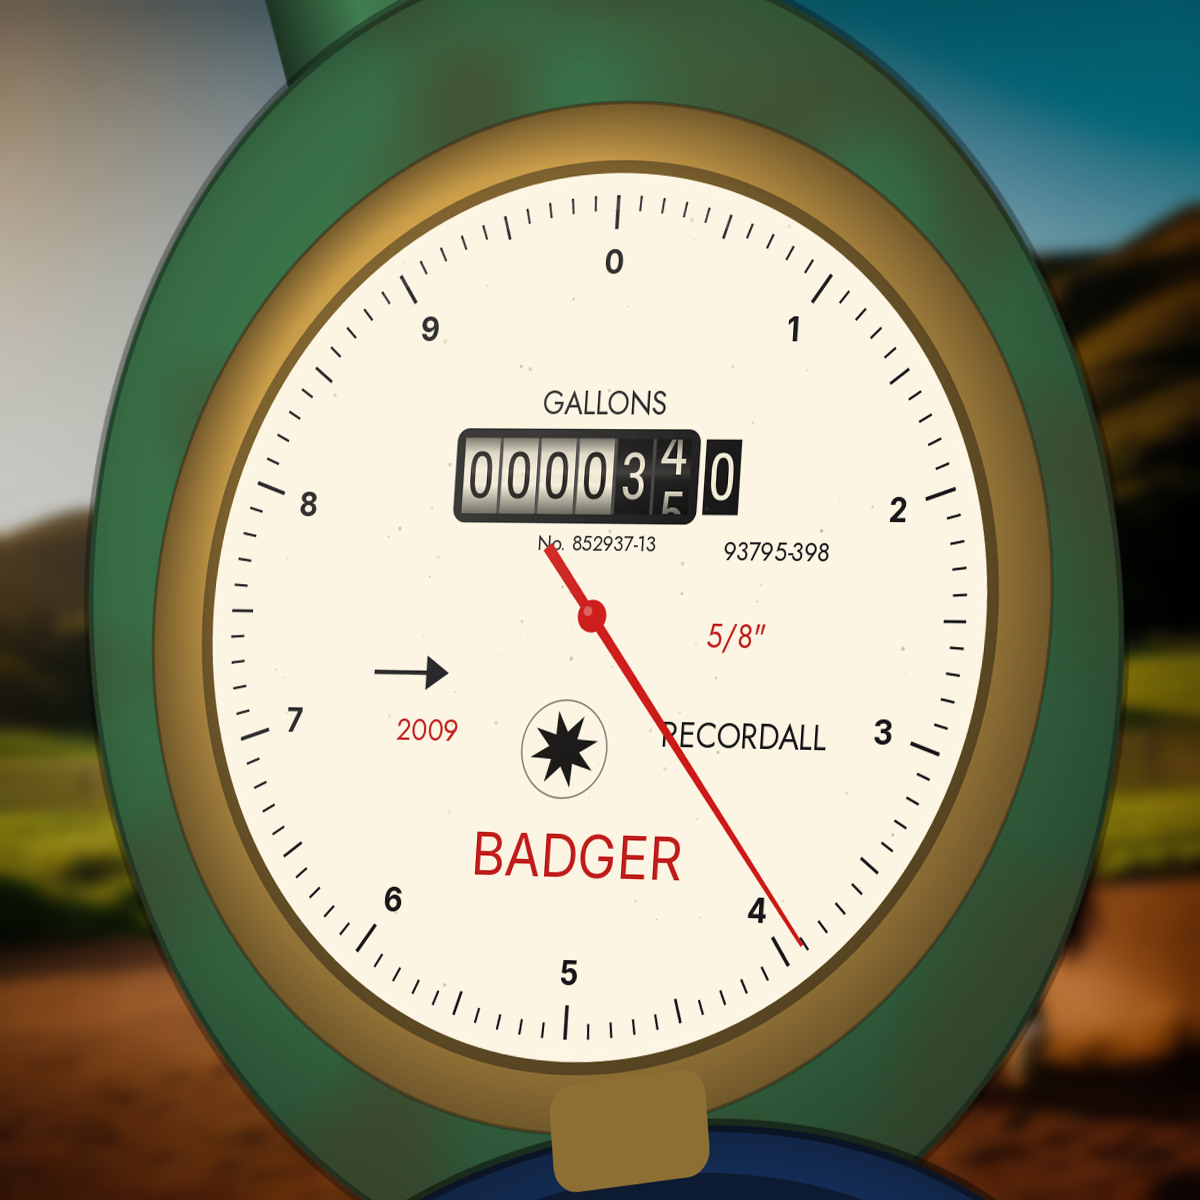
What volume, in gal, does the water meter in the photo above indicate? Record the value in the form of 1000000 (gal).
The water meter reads 343.9 (gal)
